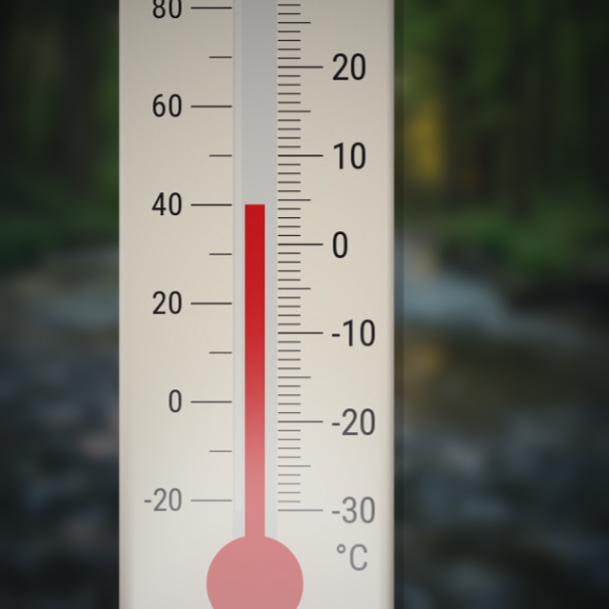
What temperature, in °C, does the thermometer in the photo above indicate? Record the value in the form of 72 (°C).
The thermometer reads 4.5 (°C)
